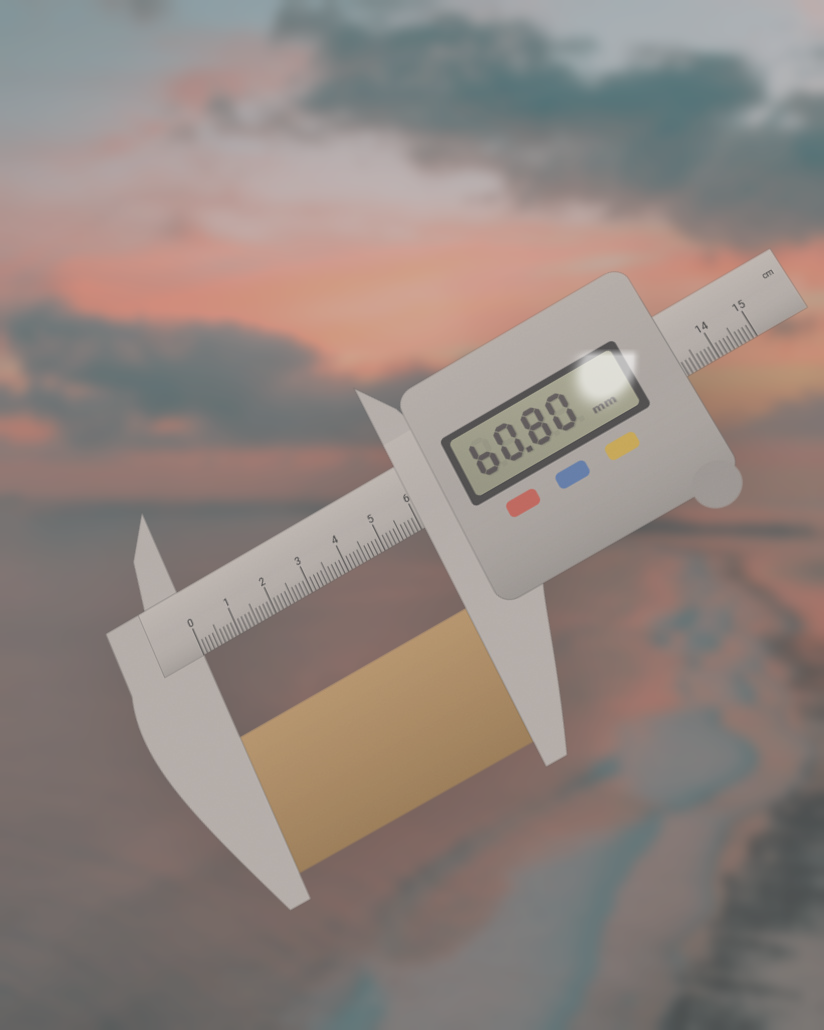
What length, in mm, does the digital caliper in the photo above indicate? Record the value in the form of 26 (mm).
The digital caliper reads 60.80 (mm)
